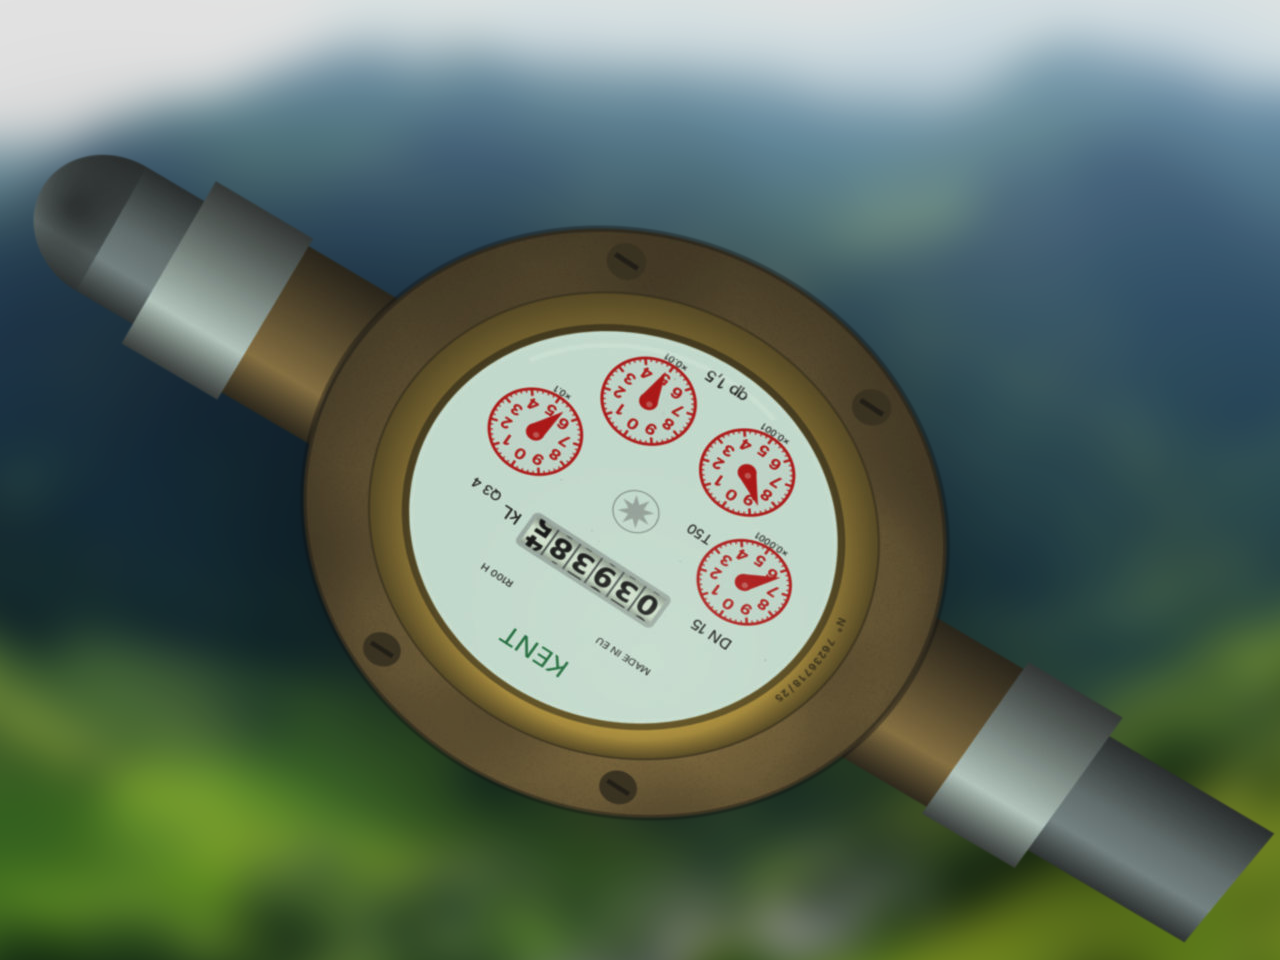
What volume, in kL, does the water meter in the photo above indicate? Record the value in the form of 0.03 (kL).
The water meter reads 39384.5486 (kL)
